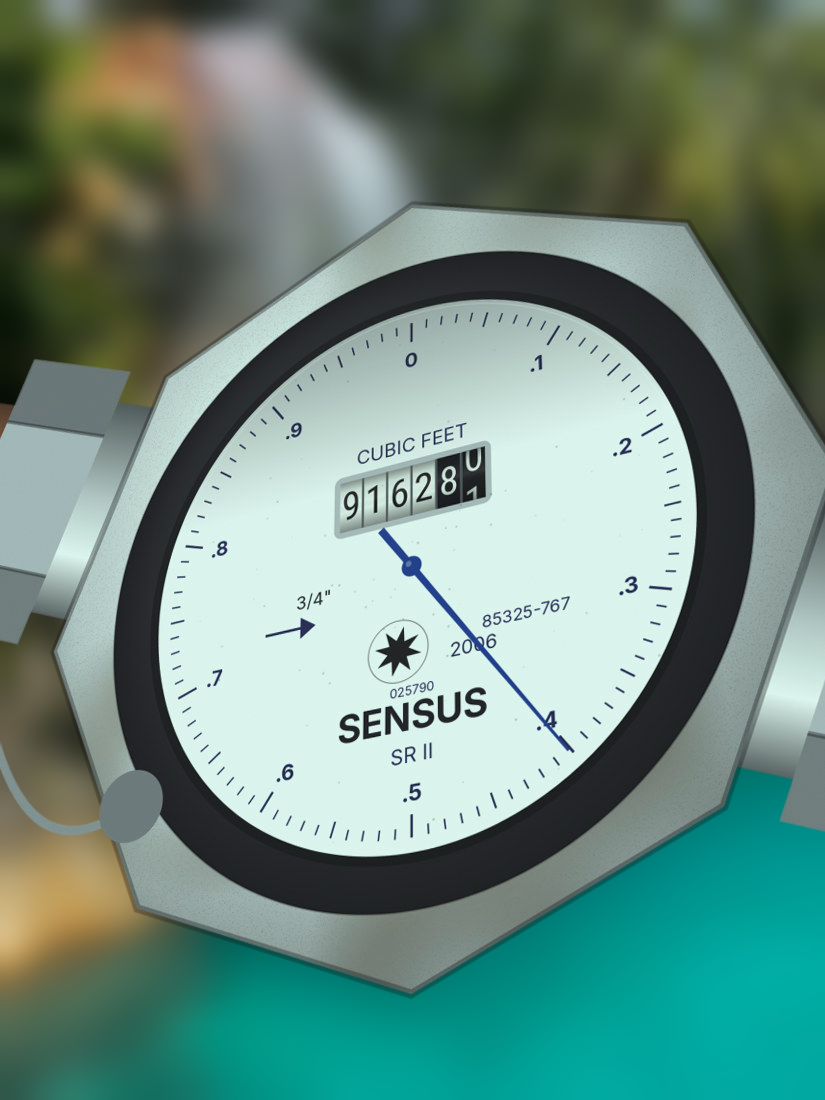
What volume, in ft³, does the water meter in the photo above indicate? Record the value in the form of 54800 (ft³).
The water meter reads 916280.40 (ft³)
